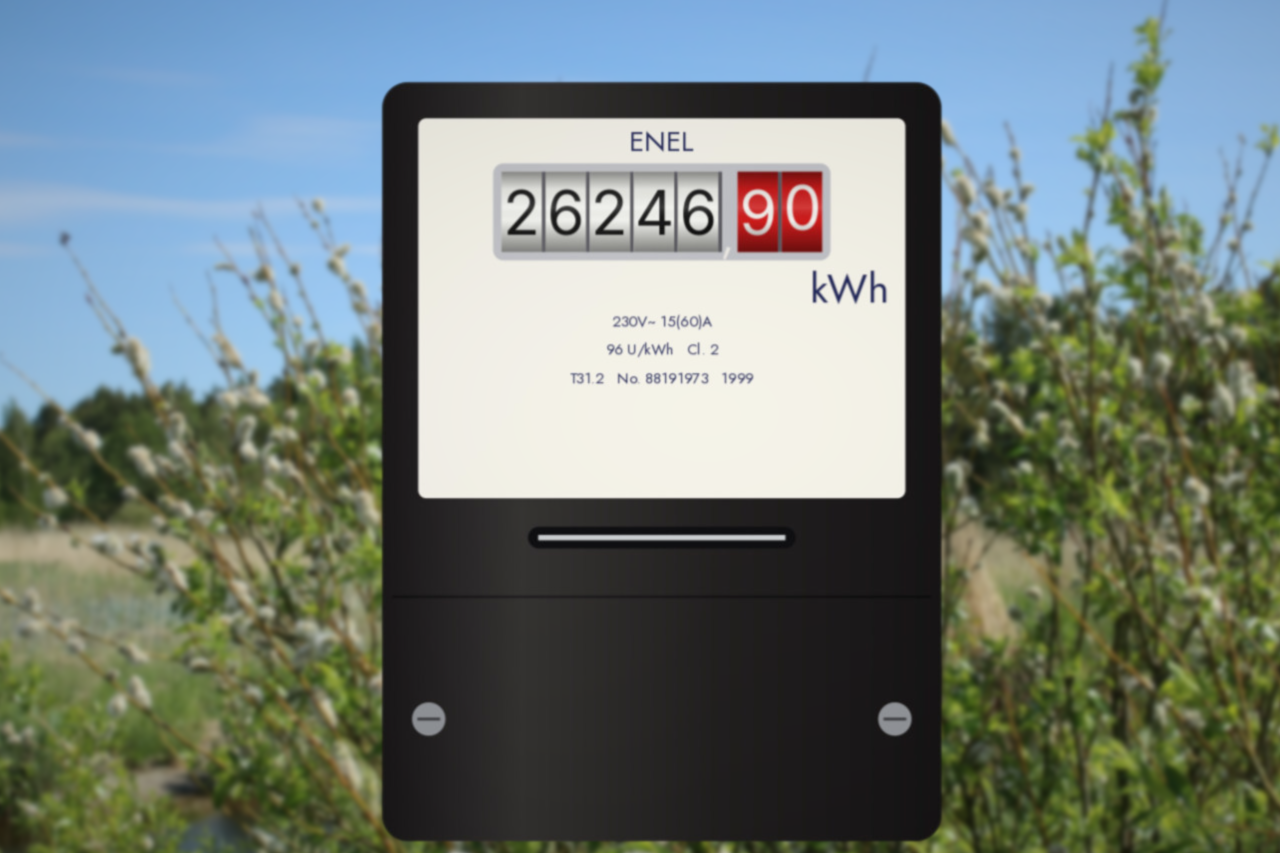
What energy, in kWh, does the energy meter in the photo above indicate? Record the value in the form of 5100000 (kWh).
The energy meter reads 26246.90 (kWh)
